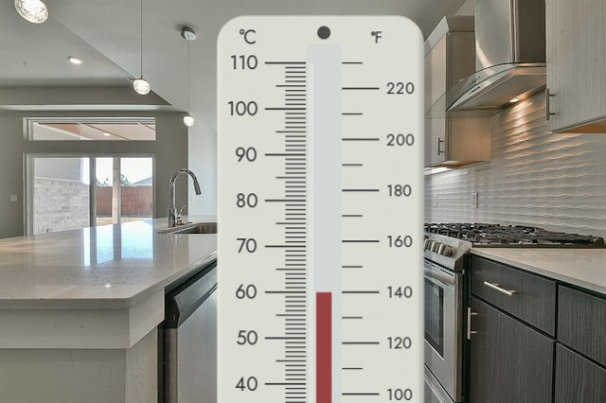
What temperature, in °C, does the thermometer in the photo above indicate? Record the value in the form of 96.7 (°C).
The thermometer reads 60 (°C)
